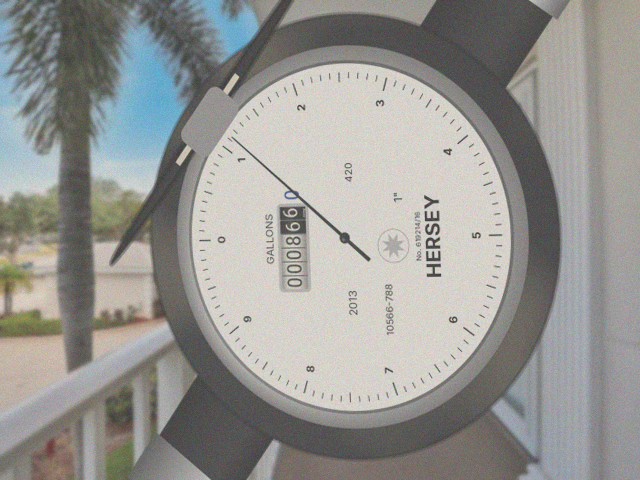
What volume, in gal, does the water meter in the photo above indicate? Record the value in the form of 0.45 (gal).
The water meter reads 8661.1 (gal)
